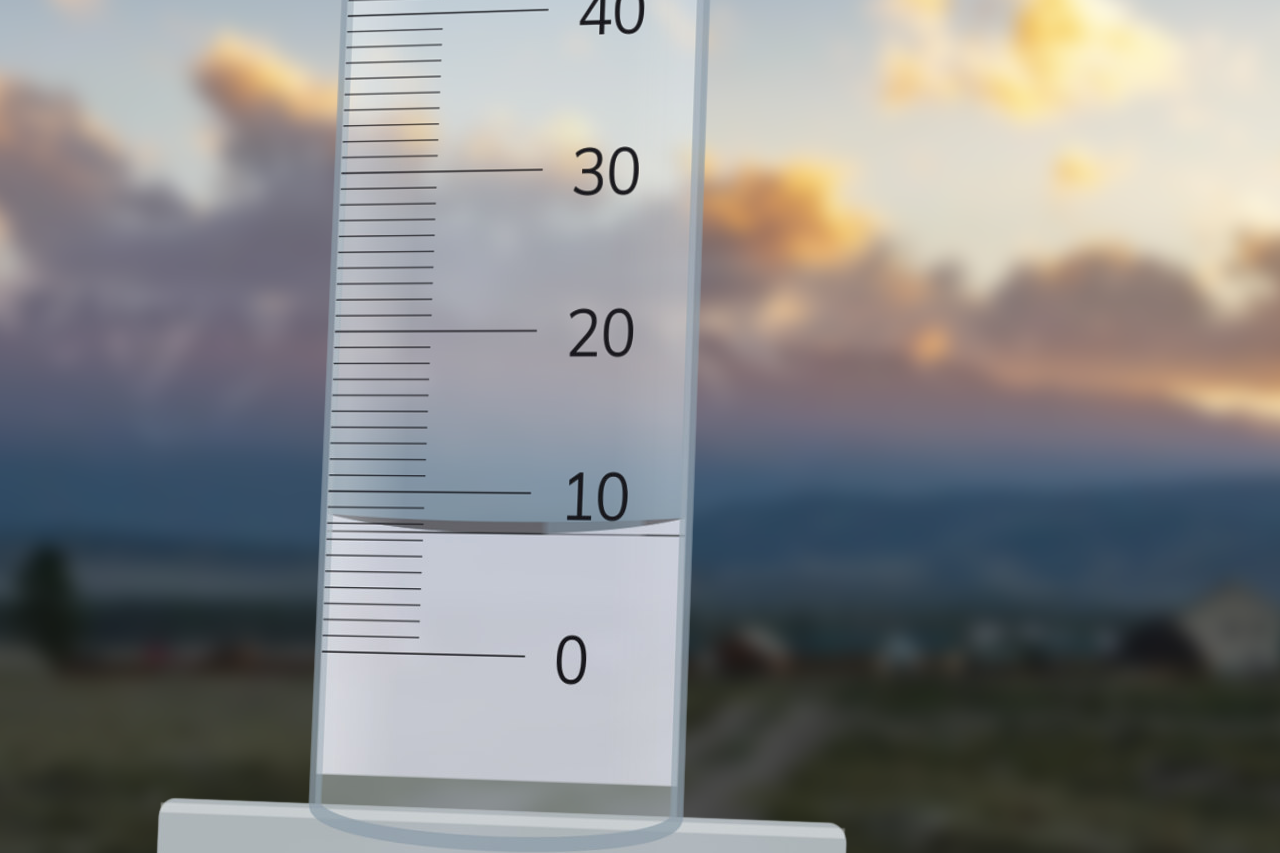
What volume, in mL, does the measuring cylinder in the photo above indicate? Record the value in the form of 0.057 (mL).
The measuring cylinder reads 7.5 (mL)
